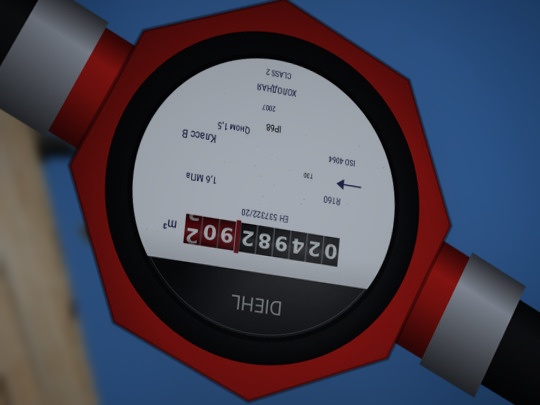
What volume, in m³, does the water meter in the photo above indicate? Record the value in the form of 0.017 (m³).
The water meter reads 24982.902 (m³)
